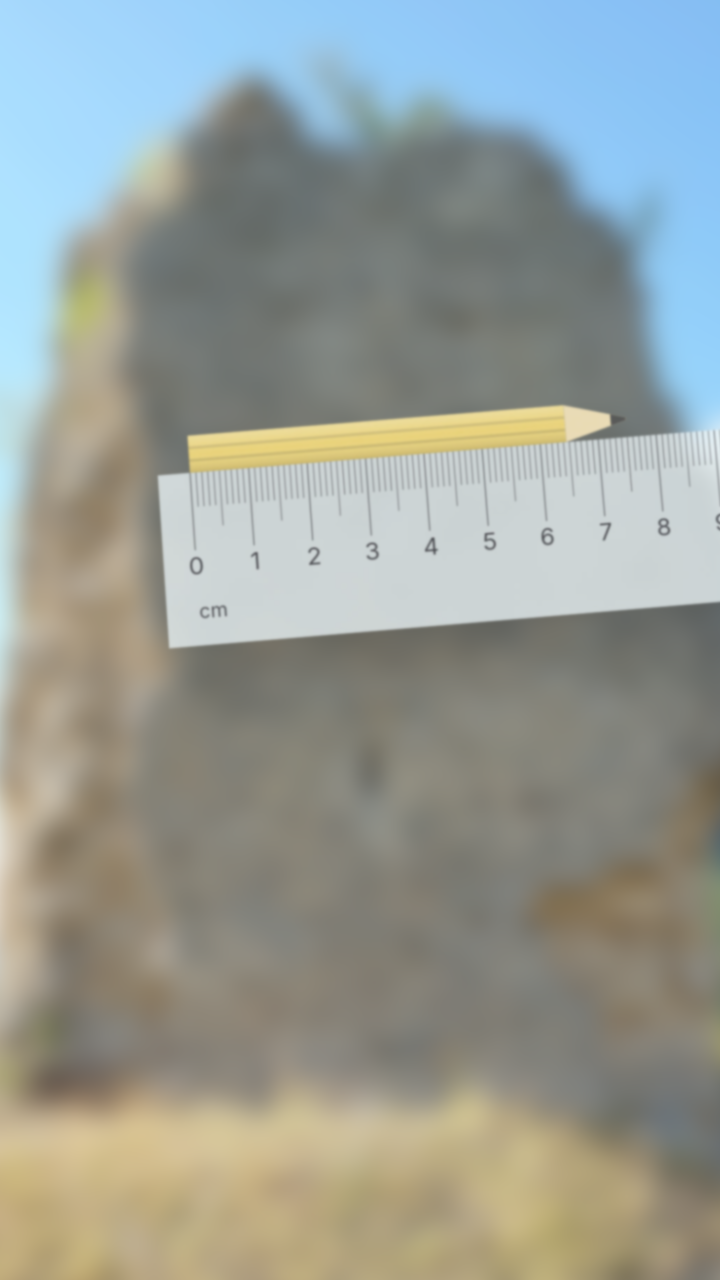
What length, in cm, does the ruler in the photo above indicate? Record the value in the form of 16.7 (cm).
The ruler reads 7.5 (cm)
